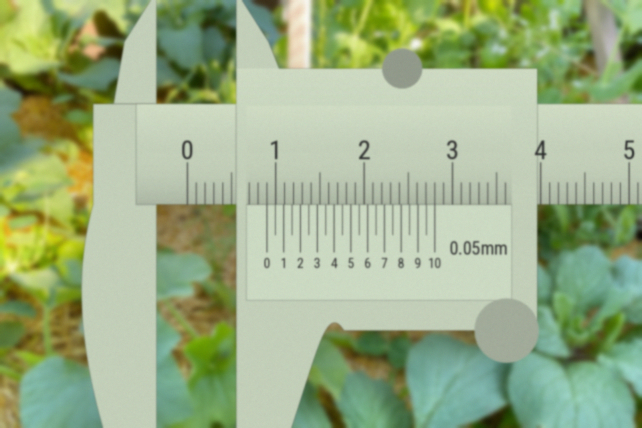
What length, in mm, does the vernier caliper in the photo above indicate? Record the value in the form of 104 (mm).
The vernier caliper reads 9.0 (mm)
